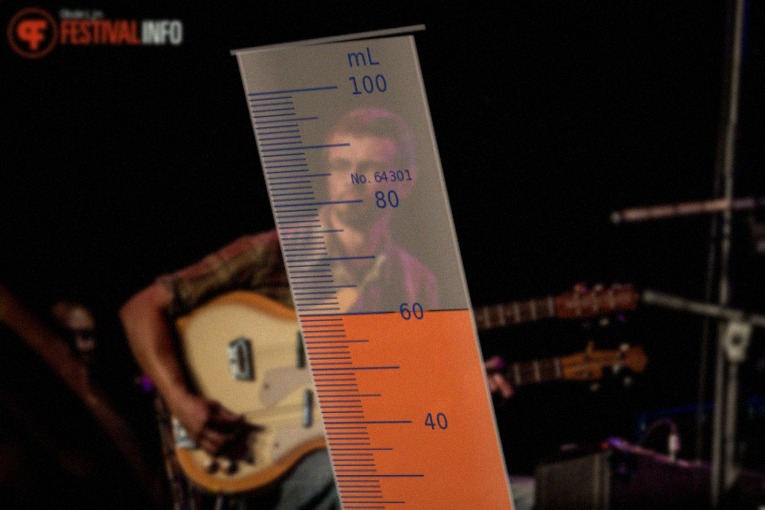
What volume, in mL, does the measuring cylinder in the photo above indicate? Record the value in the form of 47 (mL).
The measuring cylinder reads 60 (mL)
